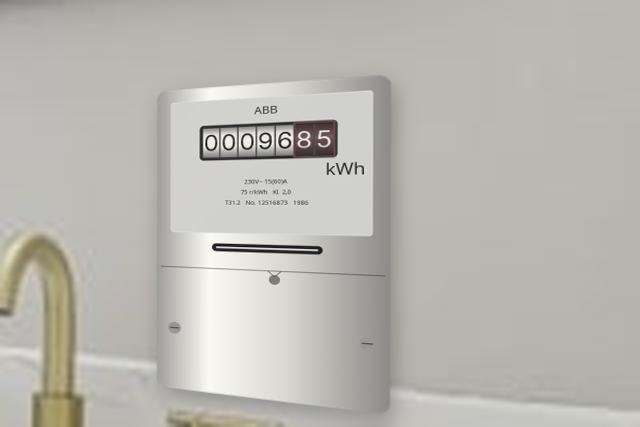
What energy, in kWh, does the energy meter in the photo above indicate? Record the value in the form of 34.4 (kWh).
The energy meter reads 96.85 (kWh)
